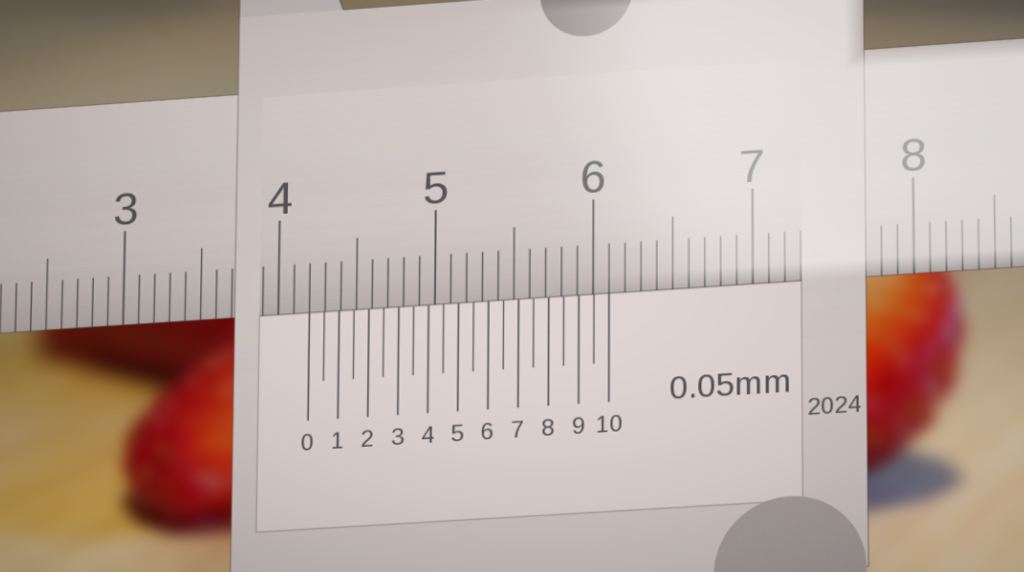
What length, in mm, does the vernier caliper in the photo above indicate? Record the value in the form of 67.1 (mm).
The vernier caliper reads 42.0 (mm)
